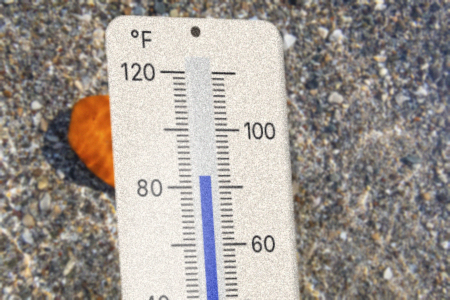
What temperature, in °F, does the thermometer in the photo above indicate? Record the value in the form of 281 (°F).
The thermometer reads 84 (°F)
